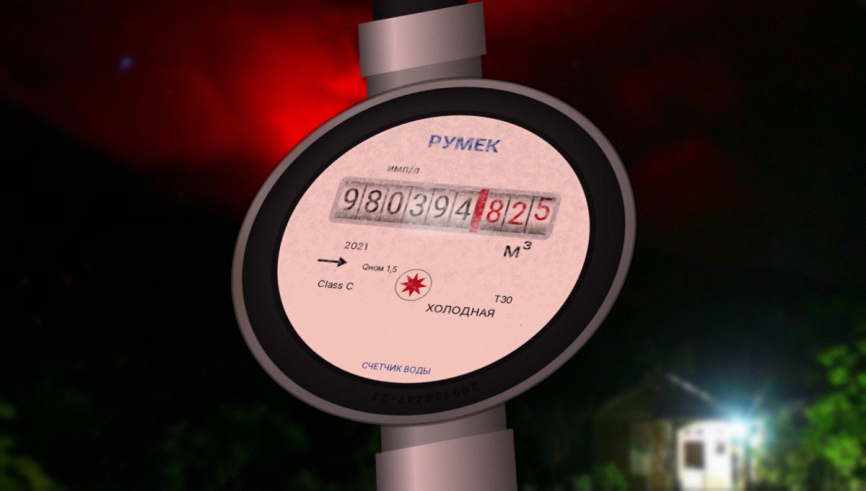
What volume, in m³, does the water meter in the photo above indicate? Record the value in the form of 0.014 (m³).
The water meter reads 980394.825 (m³)
